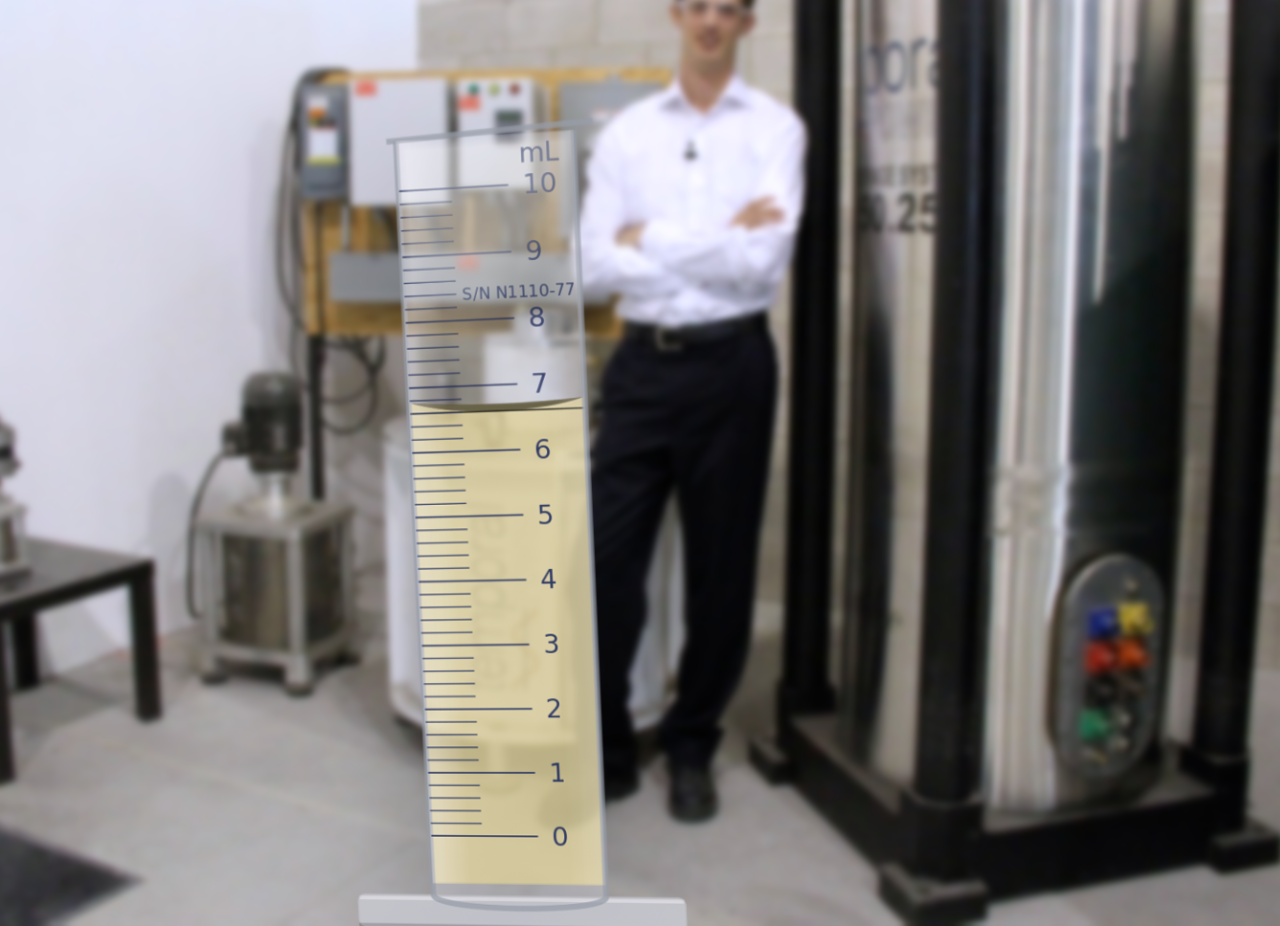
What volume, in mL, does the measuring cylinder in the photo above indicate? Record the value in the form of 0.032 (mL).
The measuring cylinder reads 6.6 (mL)
